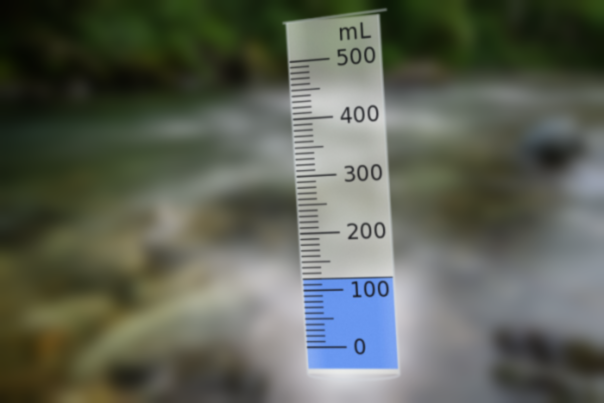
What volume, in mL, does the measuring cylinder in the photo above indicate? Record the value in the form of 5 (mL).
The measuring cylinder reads 120 (mL)
